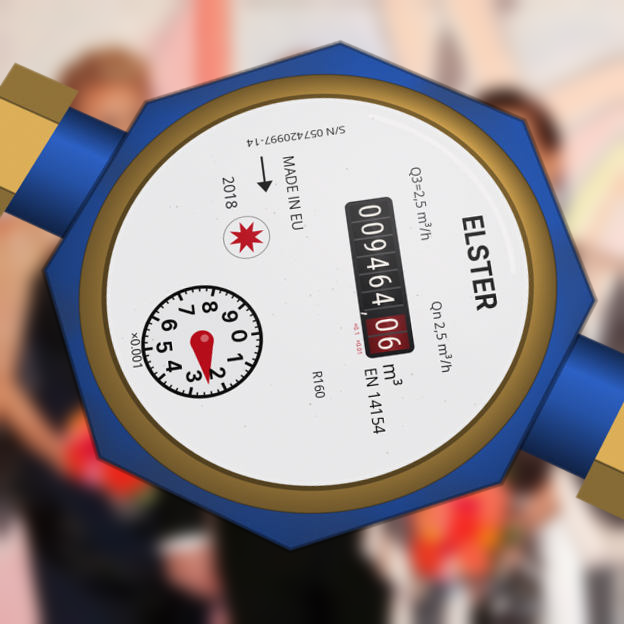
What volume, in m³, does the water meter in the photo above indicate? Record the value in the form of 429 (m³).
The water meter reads 9464.062 (m³)
